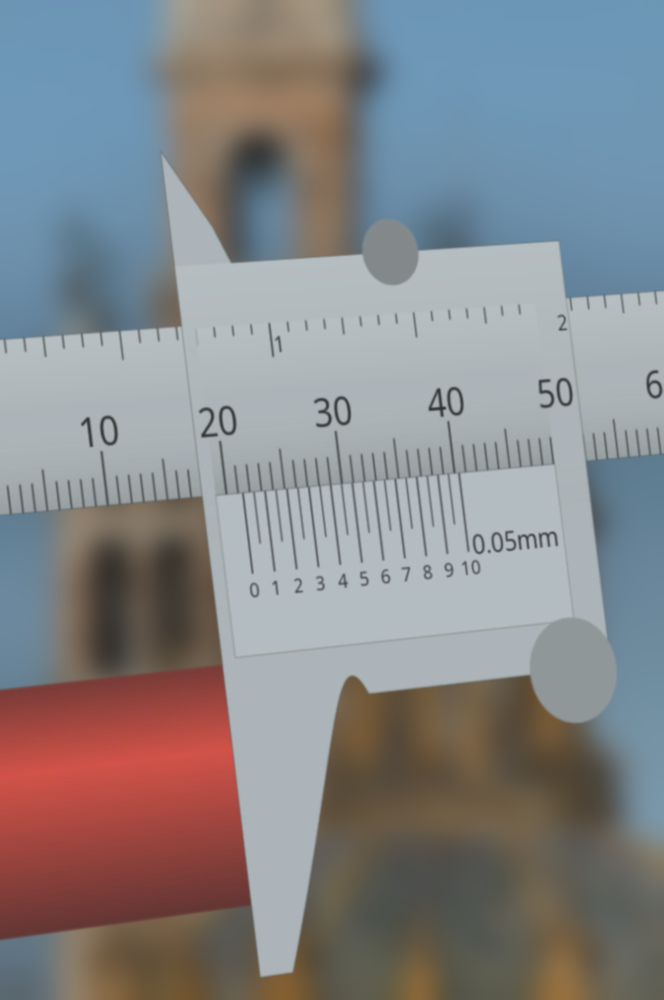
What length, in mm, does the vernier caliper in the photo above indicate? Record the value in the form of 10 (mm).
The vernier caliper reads 21.4 (mm)
